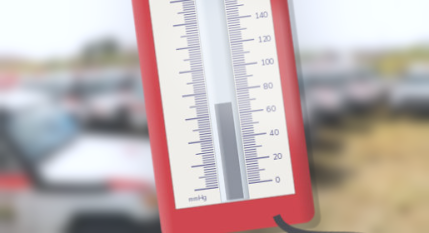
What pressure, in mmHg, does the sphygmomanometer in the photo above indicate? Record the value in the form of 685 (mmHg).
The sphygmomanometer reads 70 (mmHg)
